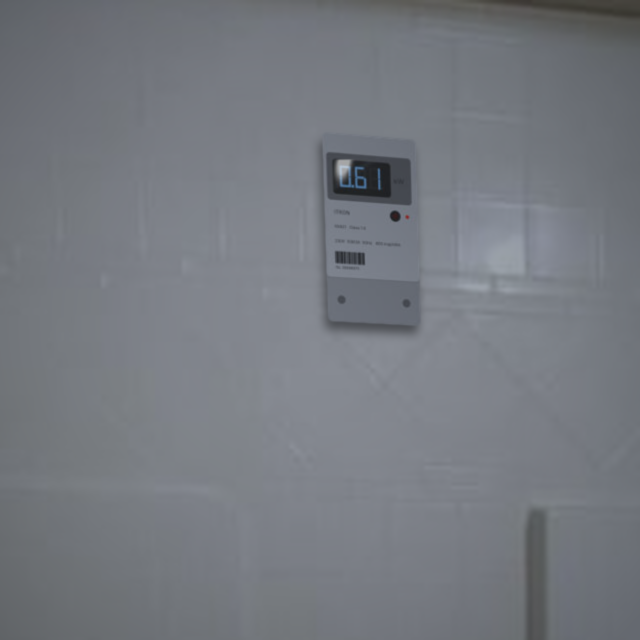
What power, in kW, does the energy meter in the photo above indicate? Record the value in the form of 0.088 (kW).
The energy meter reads 0.61 (kW)
